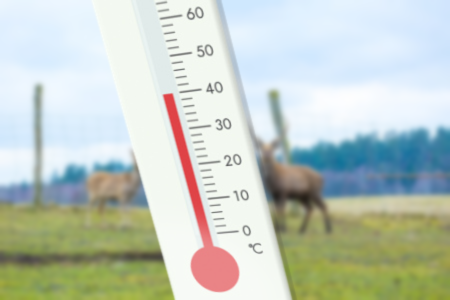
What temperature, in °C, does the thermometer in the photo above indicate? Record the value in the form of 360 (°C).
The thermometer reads 40 (°C)
